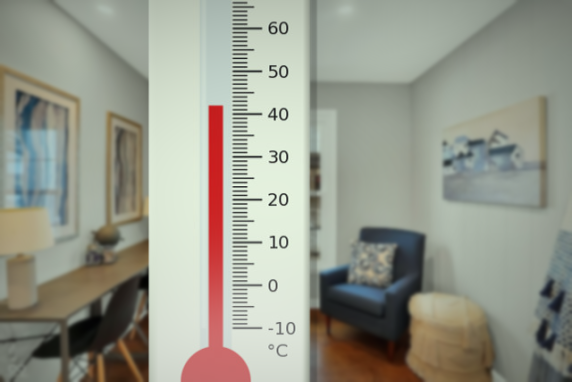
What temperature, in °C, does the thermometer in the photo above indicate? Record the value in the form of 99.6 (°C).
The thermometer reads 42 (°C)
